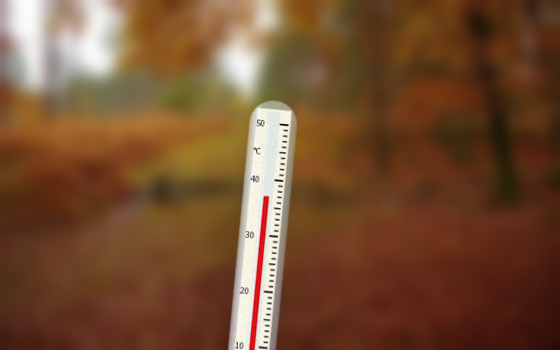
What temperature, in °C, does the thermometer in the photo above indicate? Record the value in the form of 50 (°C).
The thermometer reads 37 (°C)
